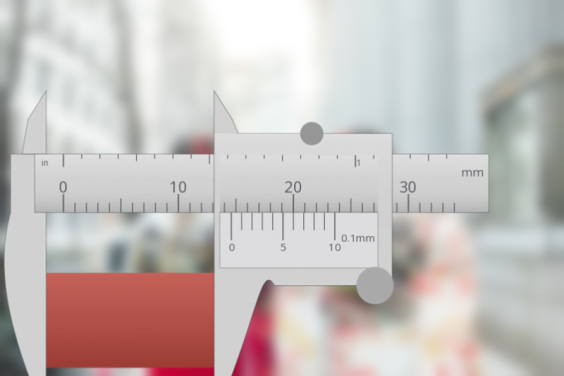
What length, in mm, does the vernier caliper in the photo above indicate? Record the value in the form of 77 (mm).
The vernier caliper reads 14.6 (mm)
